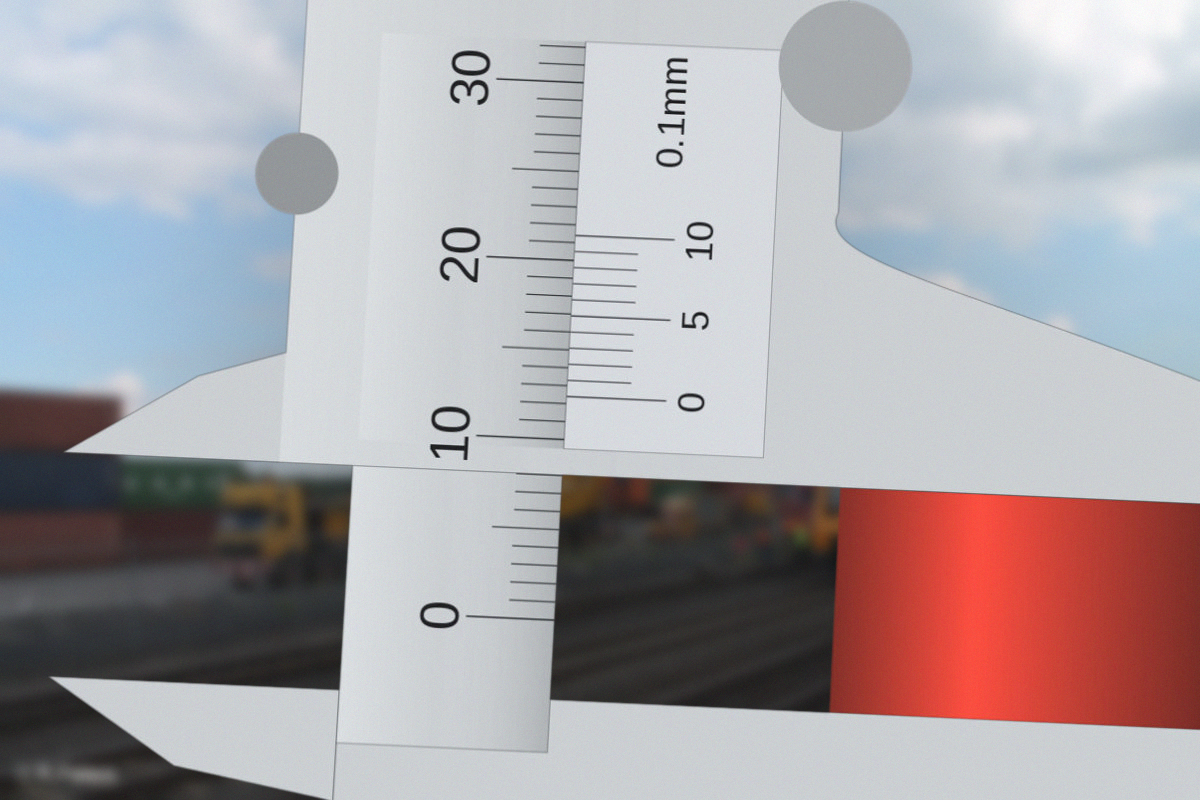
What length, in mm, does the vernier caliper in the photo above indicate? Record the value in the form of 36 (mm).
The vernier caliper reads 12.4 (mm)
